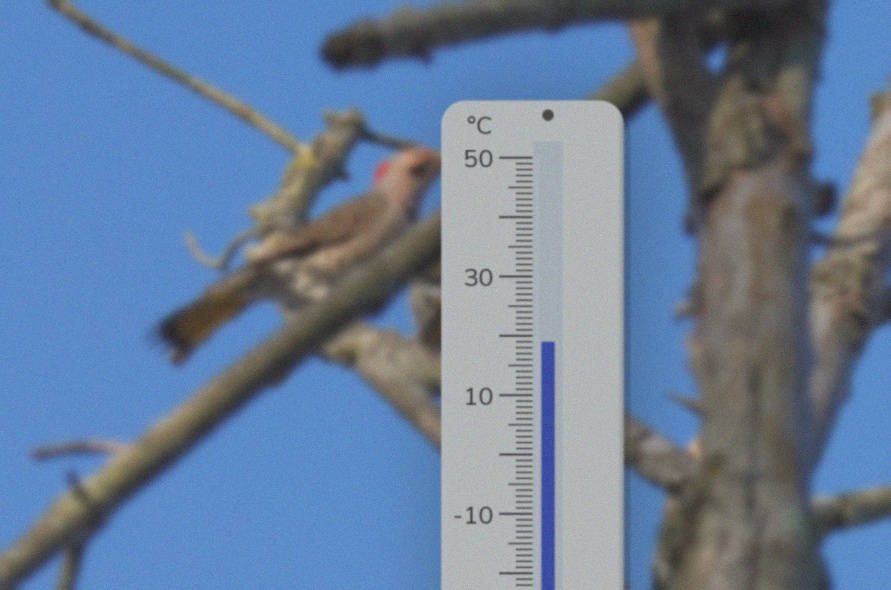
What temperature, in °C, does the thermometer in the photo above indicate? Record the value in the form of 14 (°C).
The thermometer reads 19 (°C)
